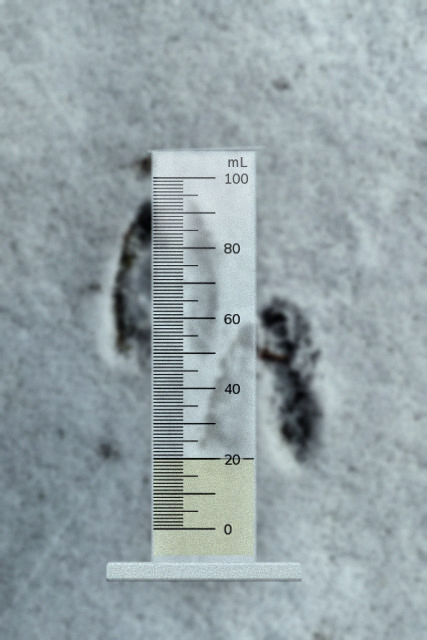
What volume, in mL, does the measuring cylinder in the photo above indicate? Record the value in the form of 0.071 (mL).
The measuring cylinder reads 20 (mL)
